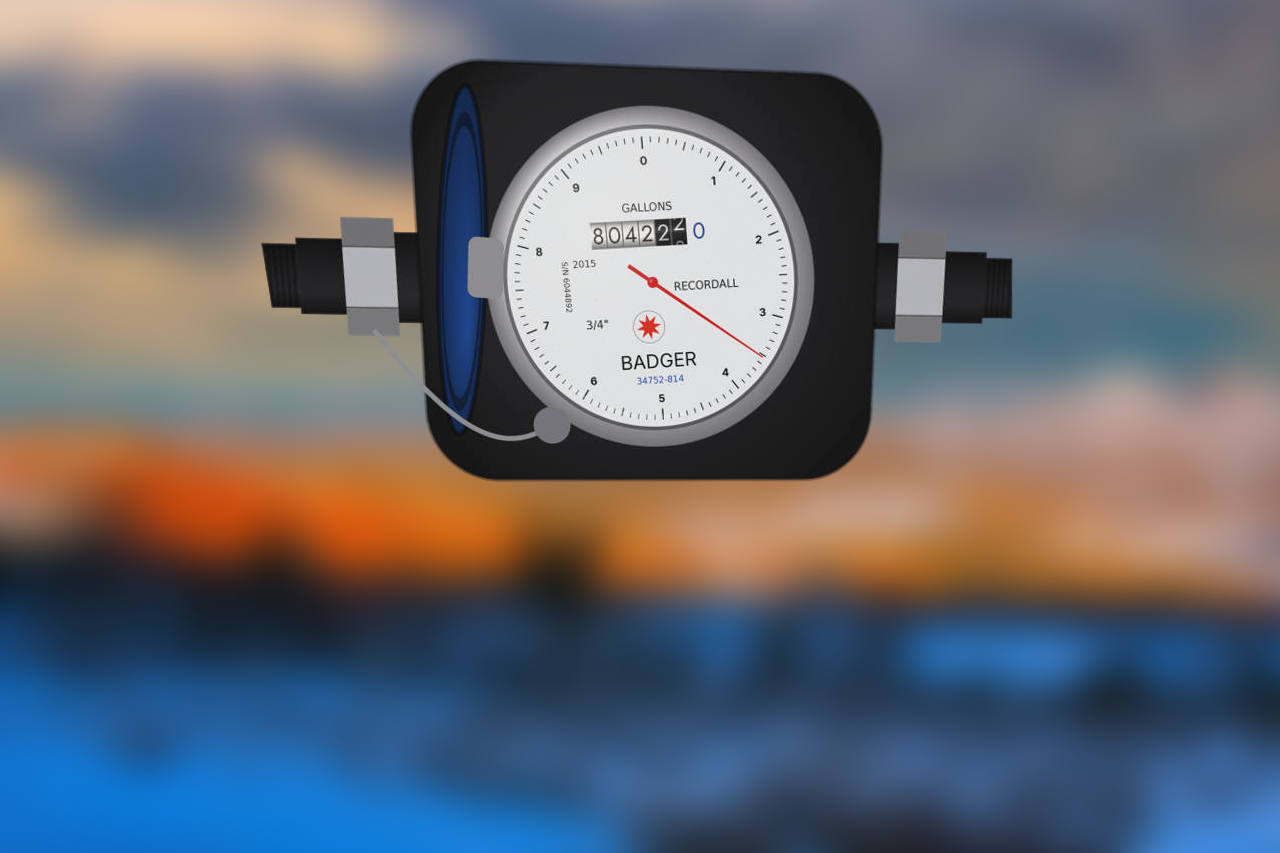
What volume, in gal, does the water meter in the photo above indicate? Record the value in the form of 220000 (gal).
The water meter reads 8042223.5 (gal)
